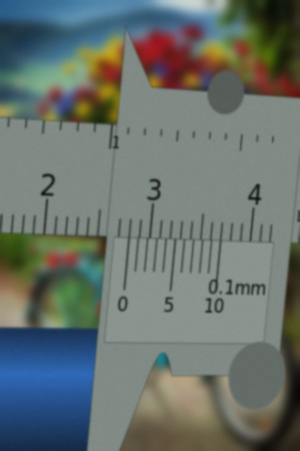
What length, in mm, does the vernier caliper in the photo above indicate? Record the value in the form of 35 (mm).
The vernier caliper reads 28.0 (mm)
